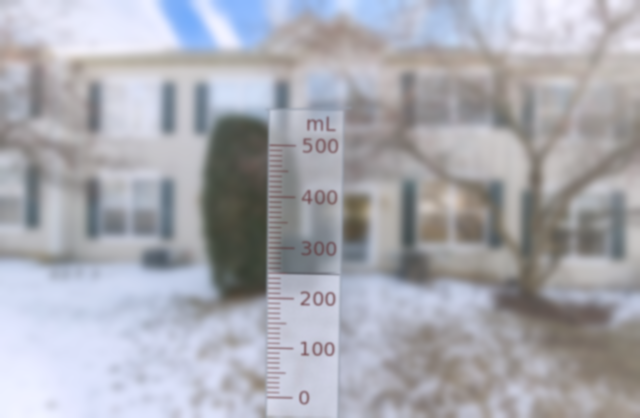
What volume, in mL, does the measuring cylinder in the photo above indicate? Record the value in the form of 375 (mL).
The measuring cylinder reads 250 (mL)
